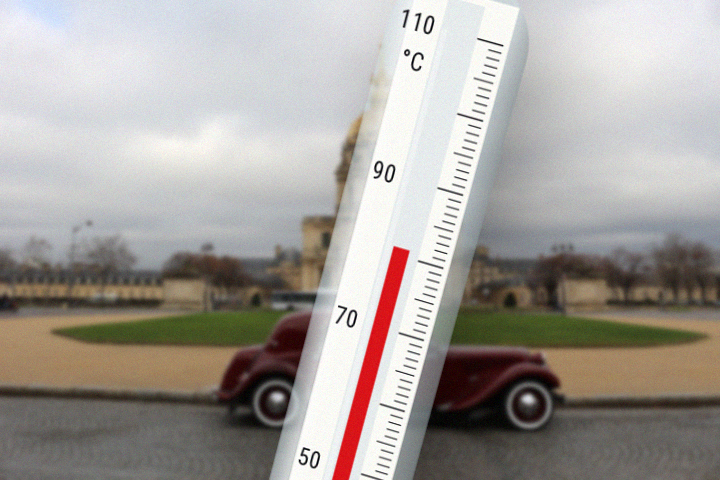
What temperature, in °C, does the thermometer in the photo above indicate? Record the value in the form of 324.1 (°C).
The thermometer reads 81 (°C)
